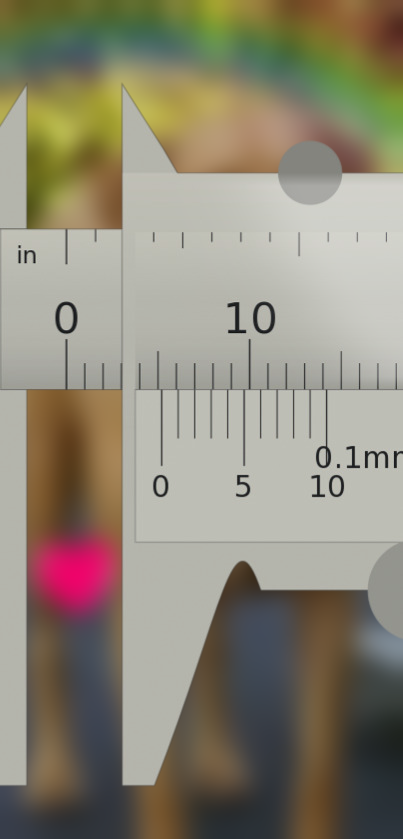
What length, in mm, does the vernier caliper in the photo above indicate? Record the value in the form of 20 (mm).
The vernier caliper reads 5.2 (mm)
